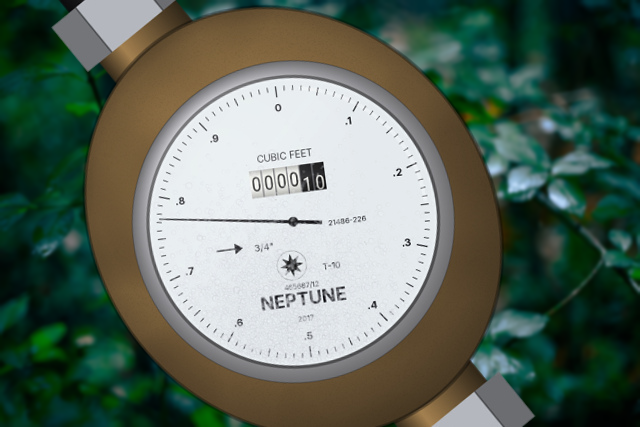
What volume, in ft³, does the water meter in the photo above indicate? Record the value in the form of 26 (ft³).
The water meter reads 9.77 (ft³)
